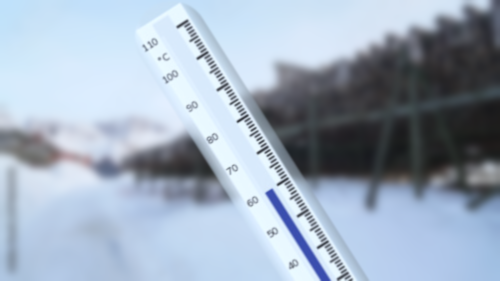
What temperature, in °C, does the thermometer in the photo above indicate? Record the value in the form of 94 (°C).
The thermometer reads 60 (°C)
